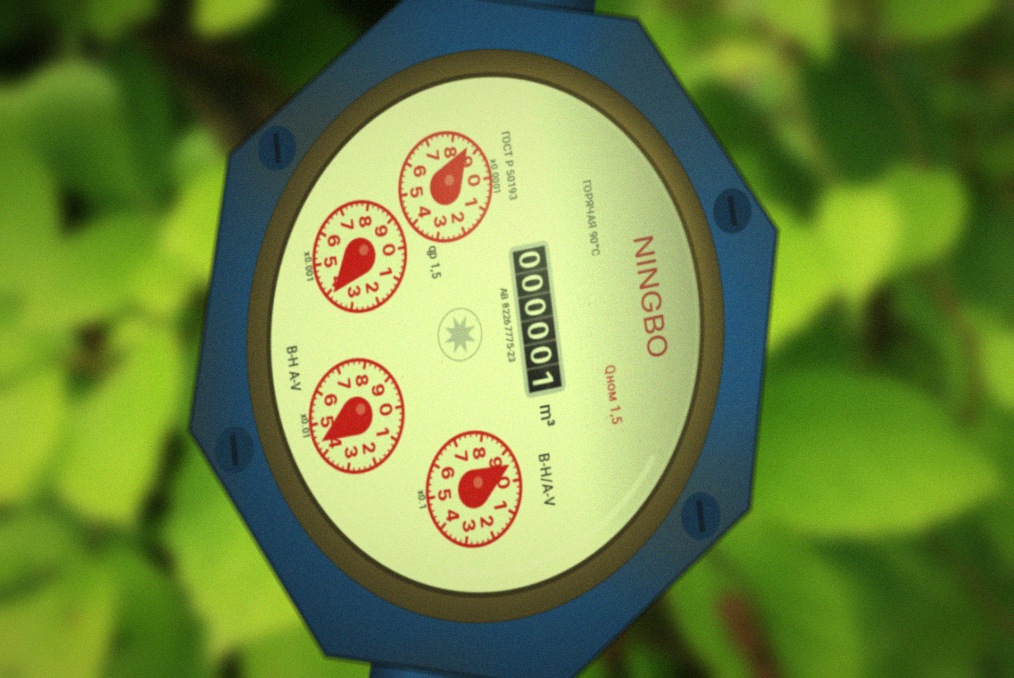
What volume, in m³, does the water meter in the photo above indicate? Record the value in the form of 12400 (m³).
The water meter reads 0.9438 (m³)
